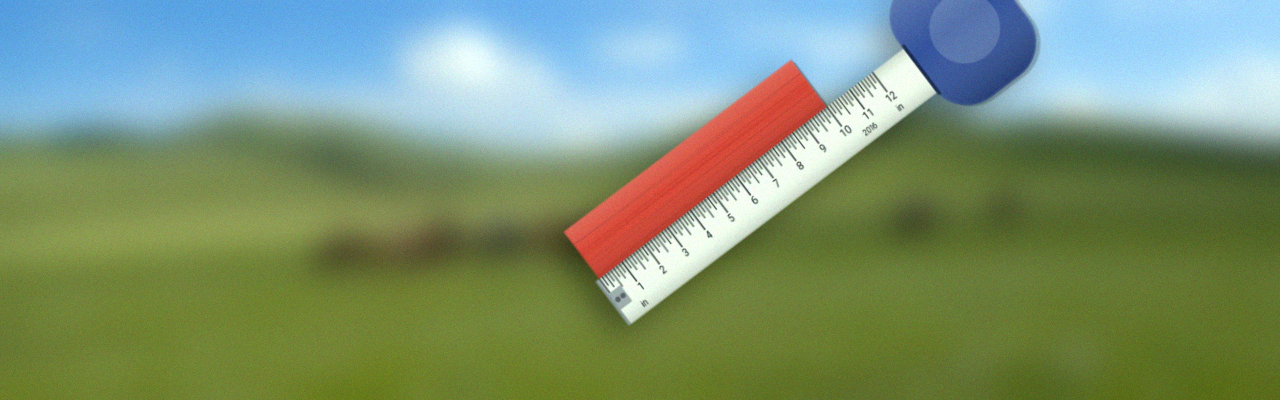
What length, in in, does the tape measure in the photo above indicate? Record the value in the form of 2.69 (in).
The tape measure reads 10 (in)
